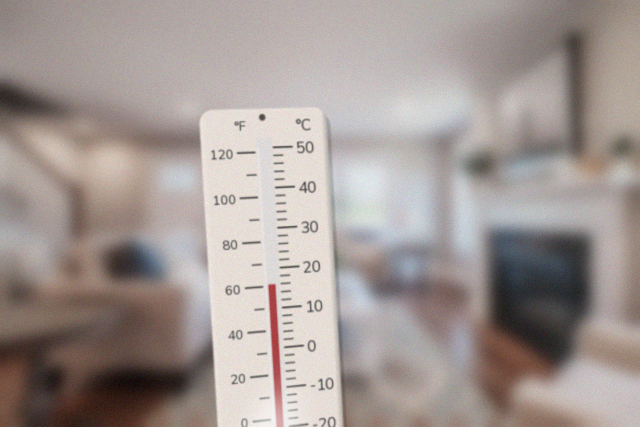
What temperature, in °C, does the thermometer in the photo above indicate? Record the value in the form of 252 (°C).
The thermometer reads 16 (°C)
